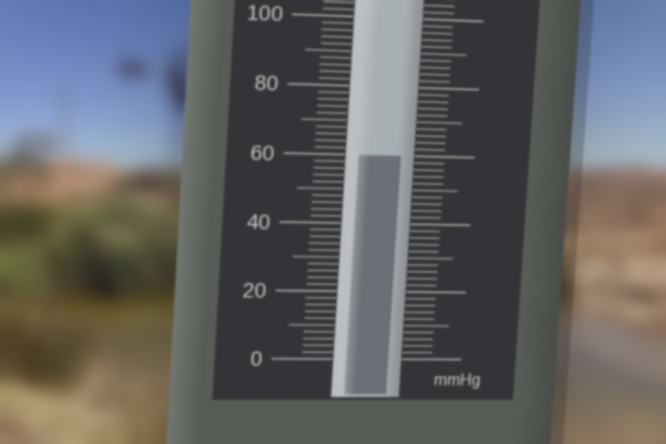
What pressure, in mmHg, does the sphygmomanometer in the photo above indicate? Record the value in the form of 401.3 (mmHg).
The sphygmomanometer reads 60 (mmHg)
